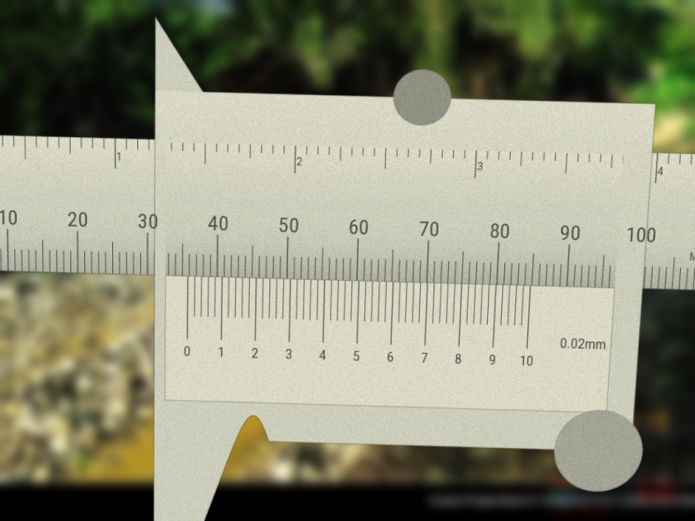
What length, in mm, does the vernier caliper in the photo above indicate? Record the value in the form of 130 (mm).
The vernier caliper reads 35.8 (mm)
